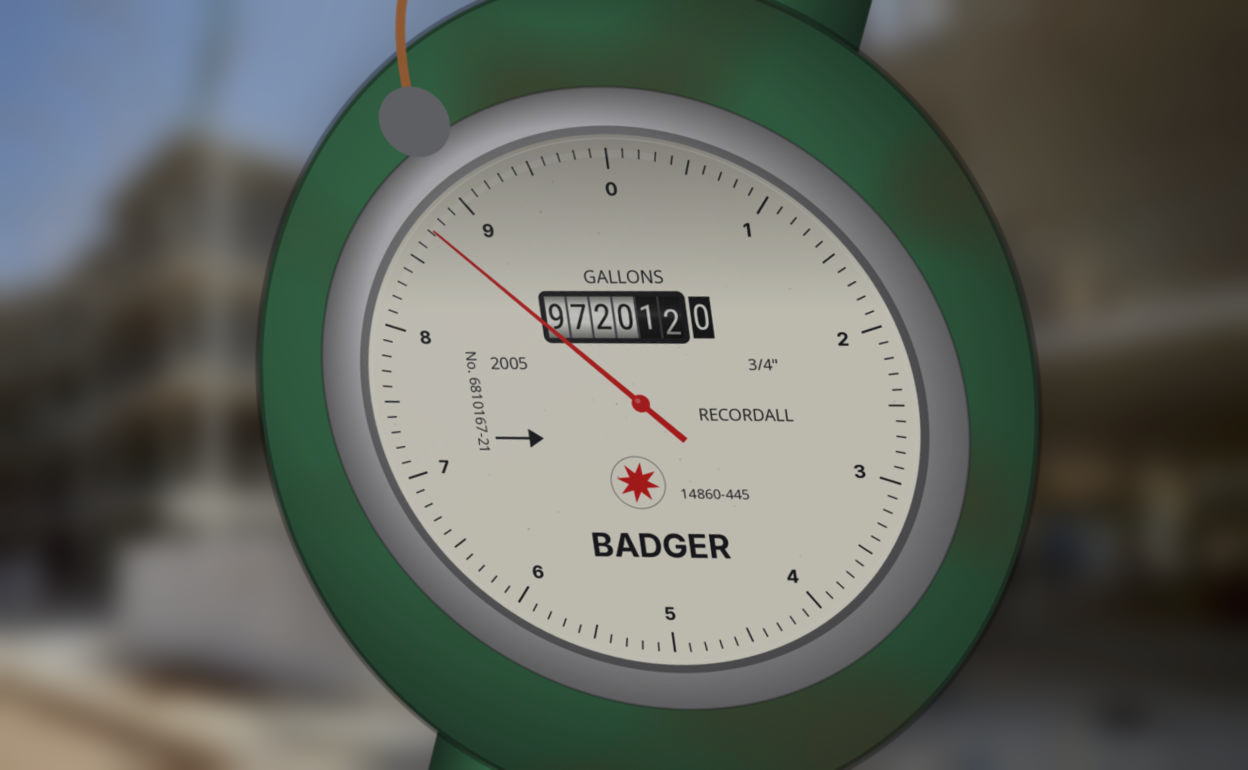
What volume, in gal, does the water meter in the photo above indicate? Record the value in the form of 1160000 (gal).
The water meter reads 9720118.7 (gal)
